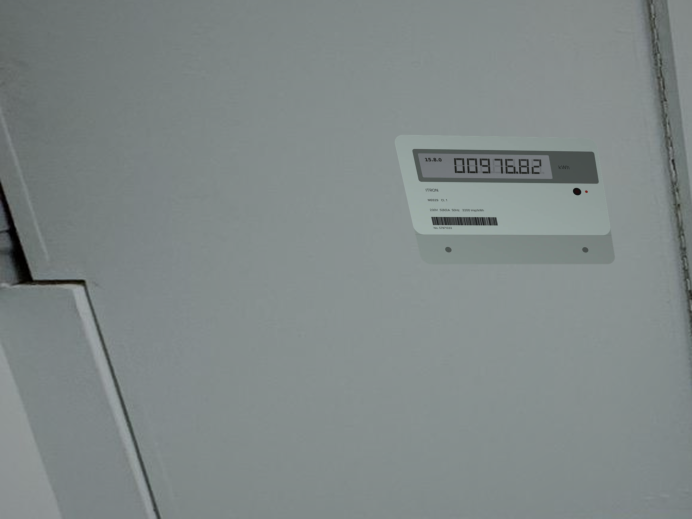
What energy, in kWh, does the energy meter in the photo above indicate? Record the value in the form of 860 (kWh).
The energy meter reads 976.82 (kWh)
